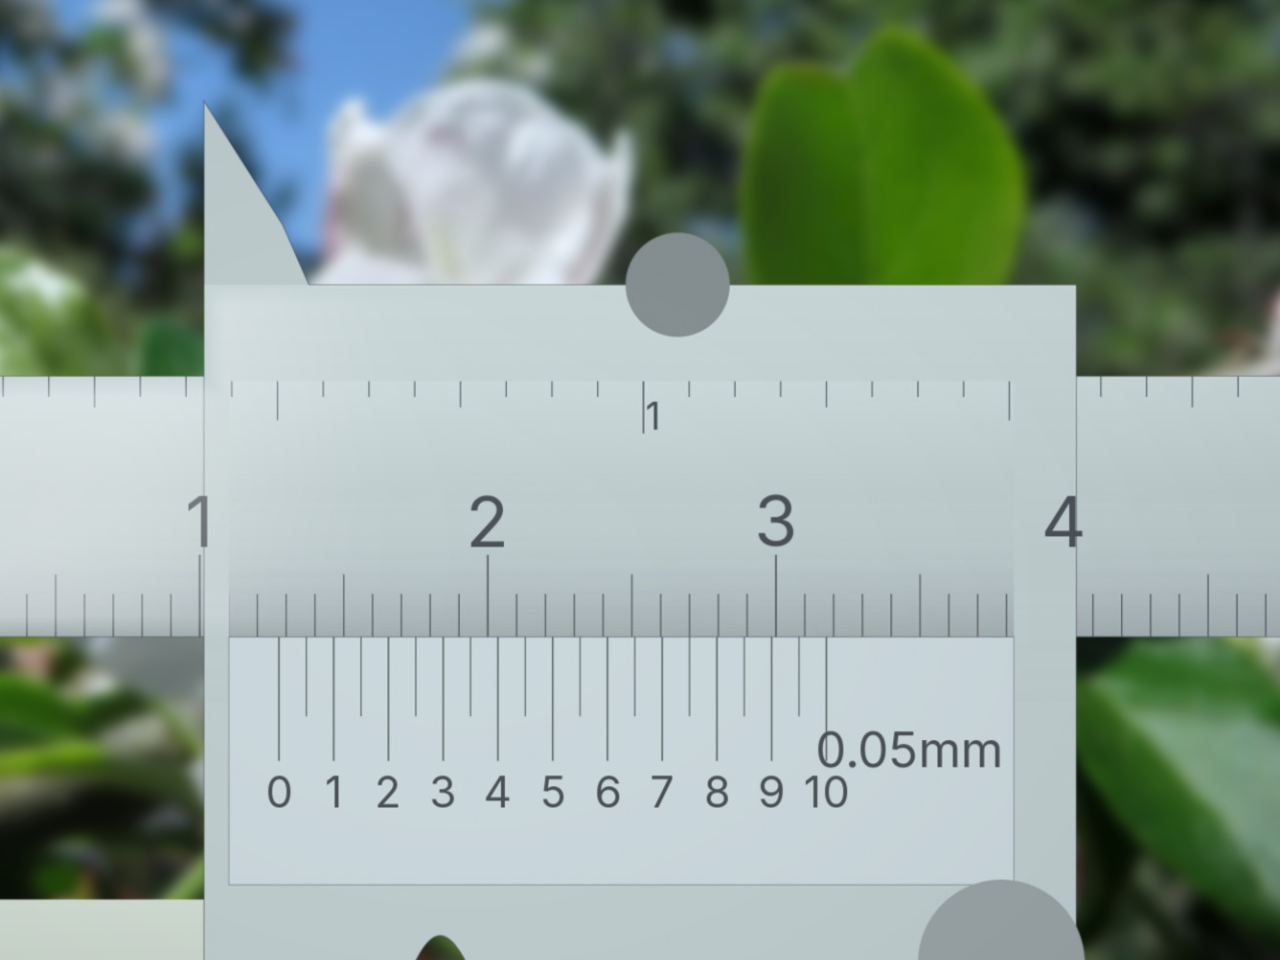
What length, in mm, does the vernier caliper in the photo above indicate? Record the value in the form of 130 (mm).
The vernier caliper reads 12.75 (mm)
